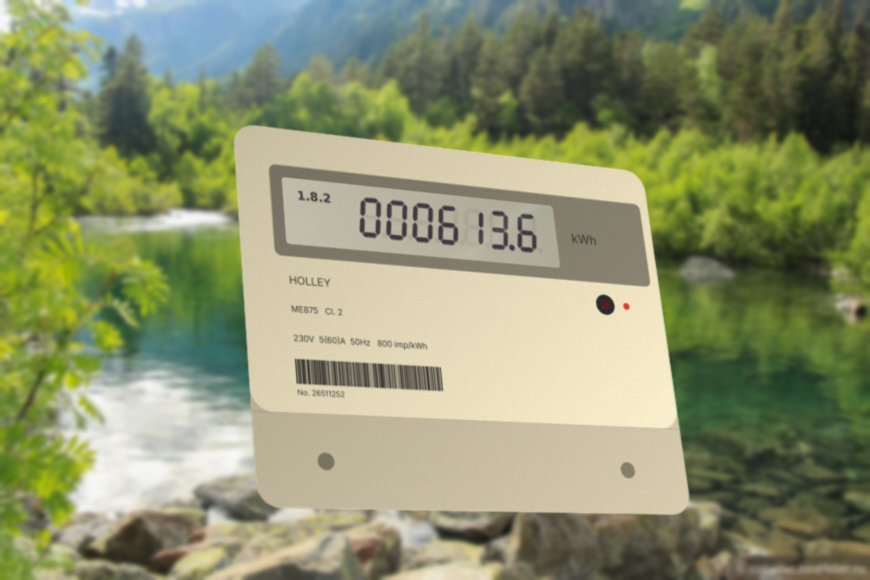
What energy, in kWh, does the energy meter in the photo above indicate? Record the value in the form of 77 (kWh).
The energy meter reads 613.6 (kWh)
